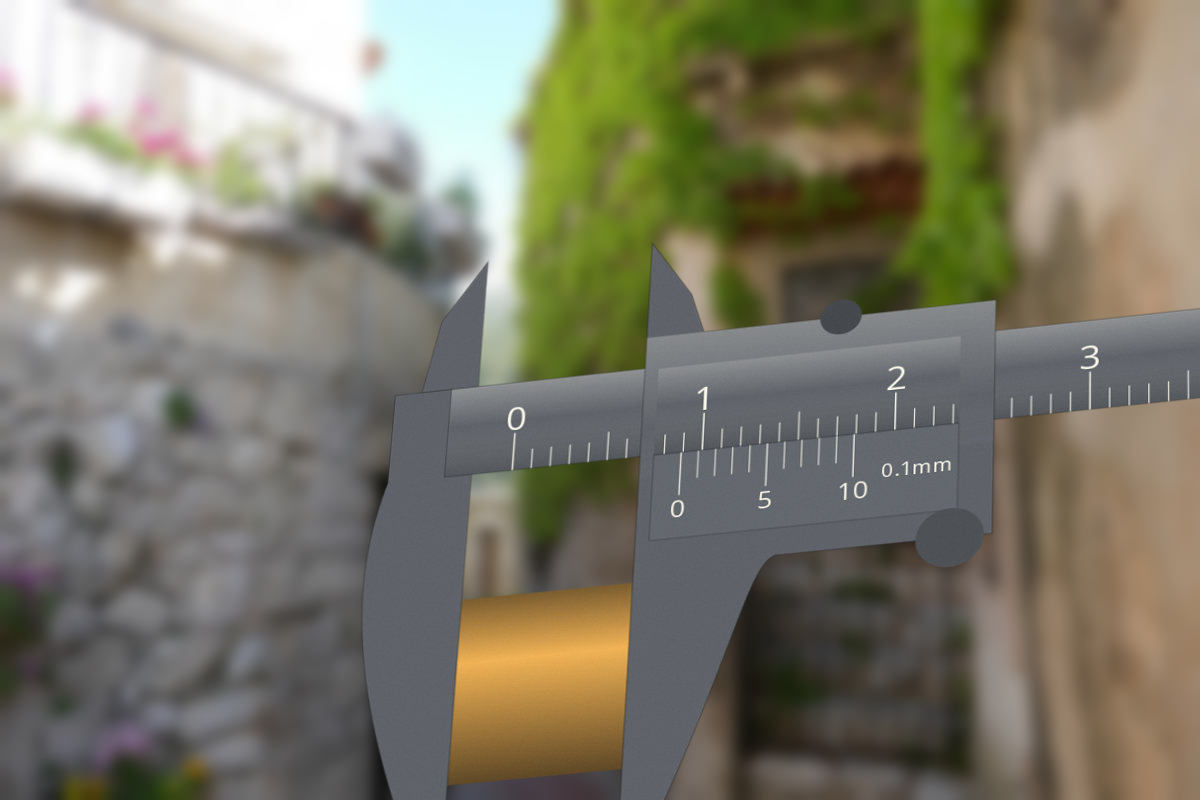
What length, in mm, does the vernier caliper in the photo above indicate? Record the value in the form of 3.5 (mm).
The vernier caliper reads 8.9 (mm)
